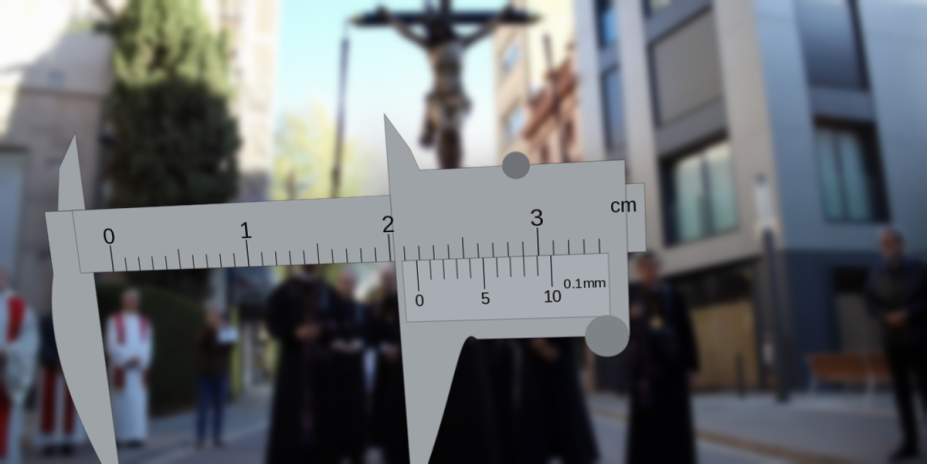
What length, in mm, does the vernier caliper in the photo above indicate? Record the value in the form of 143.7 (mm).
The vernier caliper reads 21.8 (mm)
